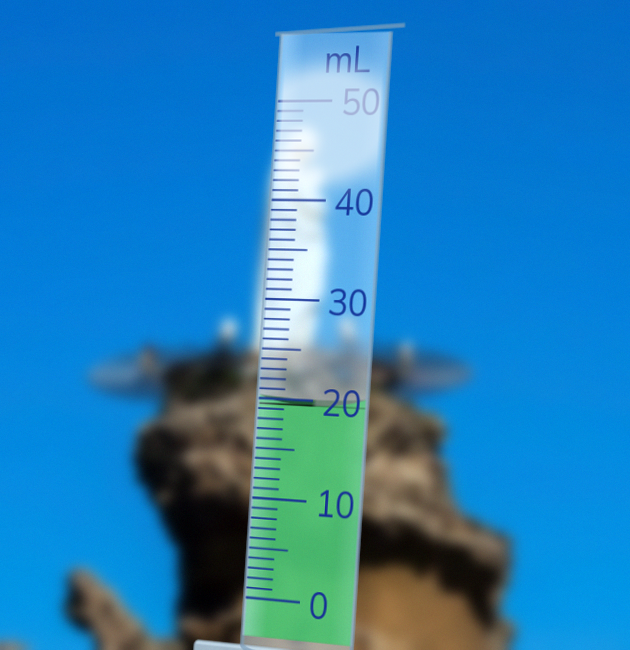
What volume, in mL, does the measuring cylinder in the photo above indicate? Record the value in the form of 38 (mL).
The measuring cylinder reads 19.5 (mL)
